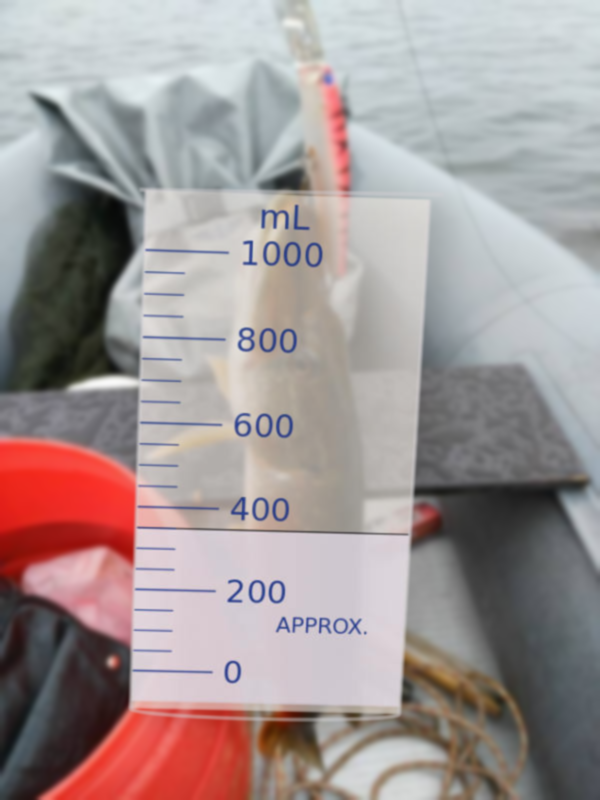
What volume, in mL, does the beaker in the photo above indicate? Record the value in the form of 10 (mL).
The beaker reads 350 (mL)
